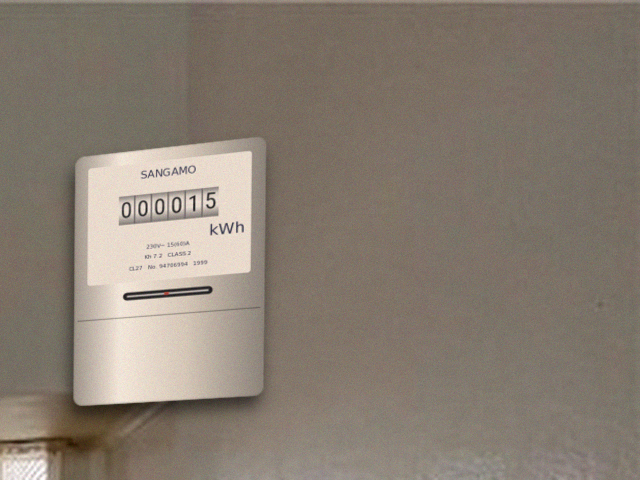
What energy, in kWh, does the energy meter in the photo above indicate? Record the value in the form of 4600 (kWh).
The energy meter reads 15 (kWh)
